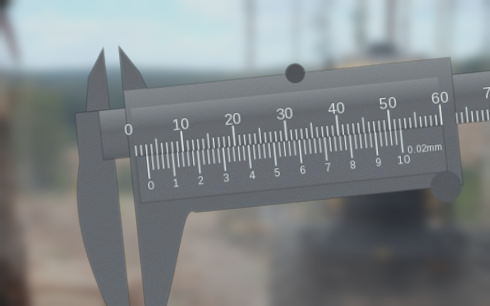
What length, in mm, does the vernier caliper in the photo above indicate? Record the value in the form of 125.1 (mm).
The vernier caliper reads 3.0 (mm)
